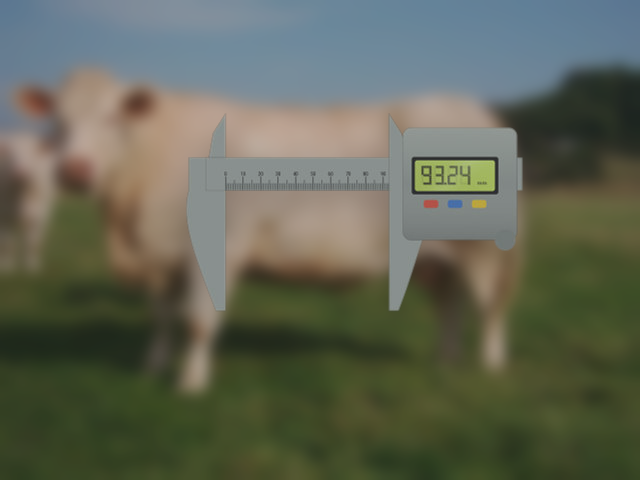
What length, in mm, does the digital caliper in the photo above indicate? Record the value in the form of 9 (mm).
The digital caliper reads 93.24 (mm)
